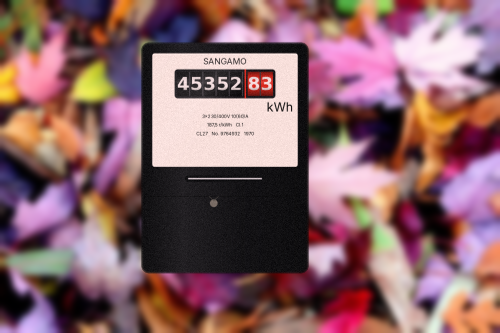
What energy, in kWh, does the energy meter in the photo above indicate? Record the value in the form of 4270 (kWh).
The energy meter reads 45352.83 (kWh)
